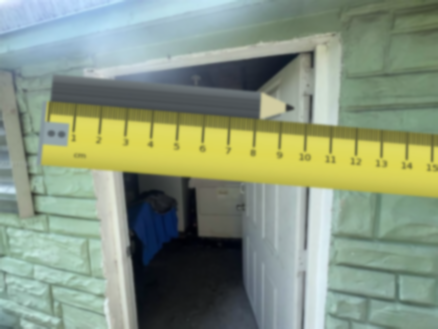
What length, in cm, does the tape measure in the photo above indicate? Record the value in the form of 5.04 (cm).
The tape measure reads 9.5 (cm)
